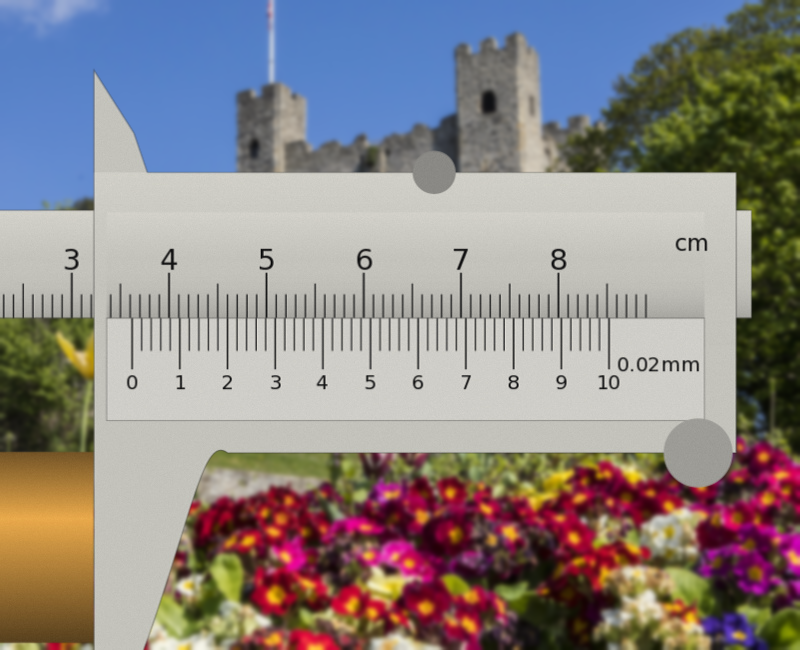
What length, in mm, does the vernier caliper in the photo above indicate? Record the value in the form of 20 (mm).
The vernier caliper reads 36.2 (mm)
